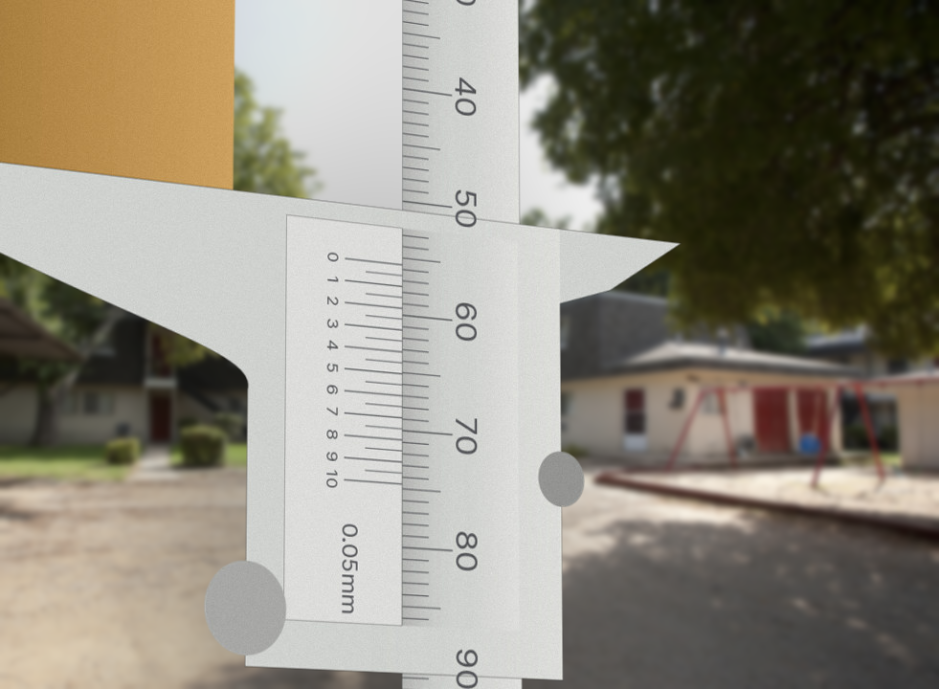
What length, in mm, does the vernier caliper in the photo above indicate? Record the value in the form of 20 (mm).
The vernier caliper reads 55.6 (mm)
